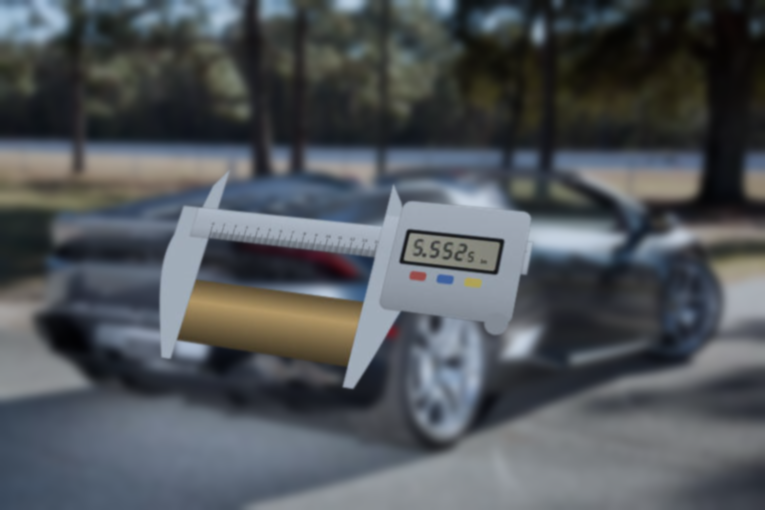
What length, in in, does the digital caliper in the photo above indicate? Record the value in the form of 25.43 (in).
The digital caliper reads 5.5525 (in)
